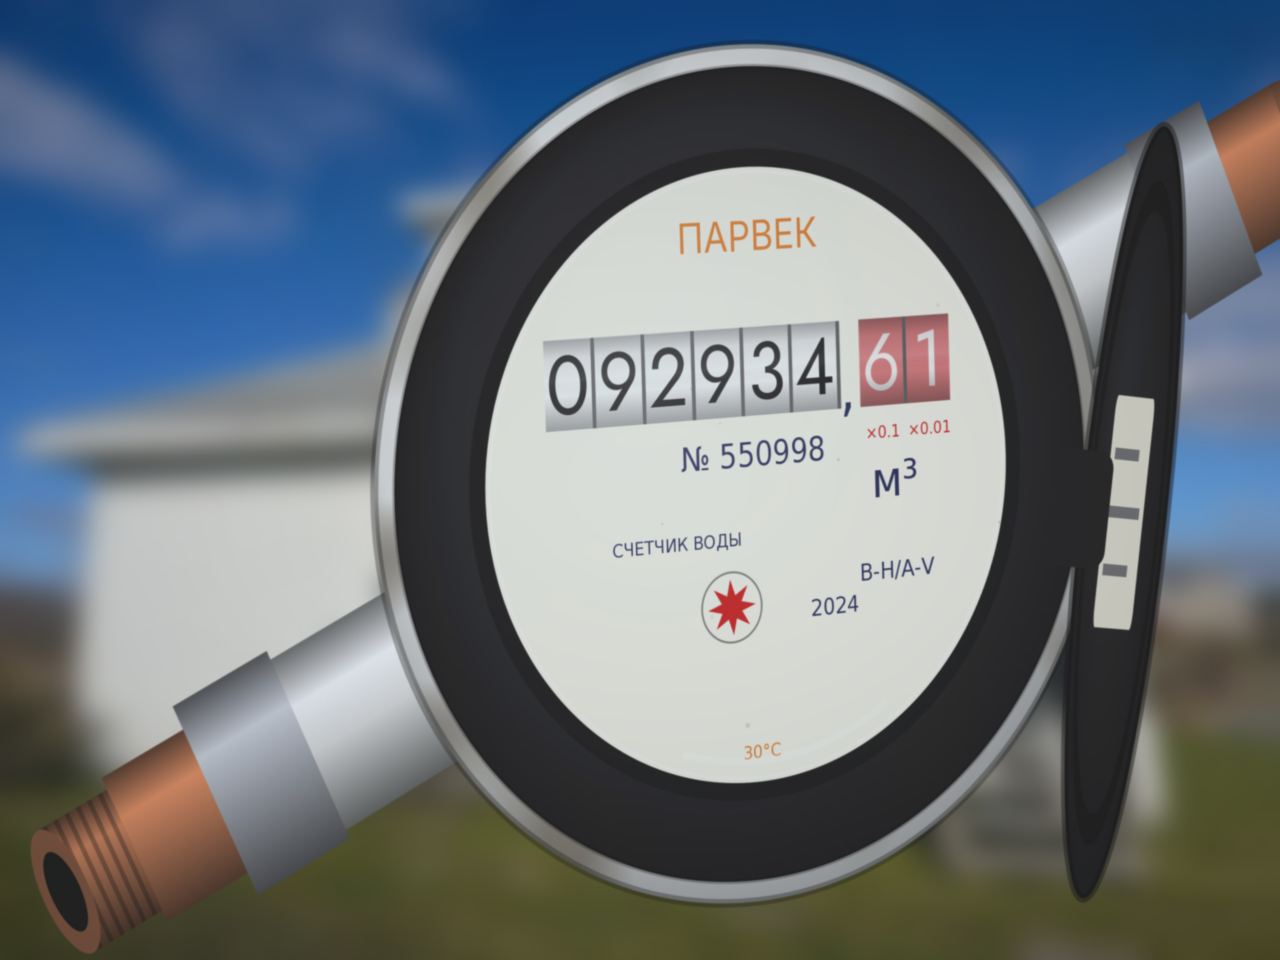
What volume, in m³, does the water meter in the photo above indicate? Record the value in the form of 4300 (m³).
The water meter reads 92934.61 (m³)
